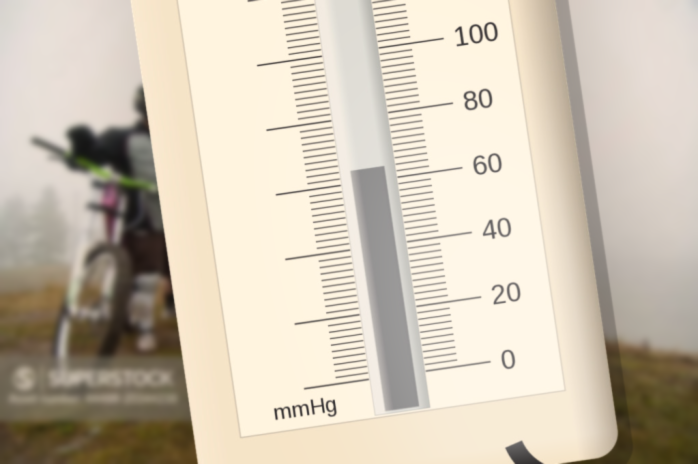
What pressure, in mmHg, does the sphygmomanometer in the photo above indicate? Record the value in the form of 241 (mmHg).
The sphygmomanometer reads 64 (mmHg)
